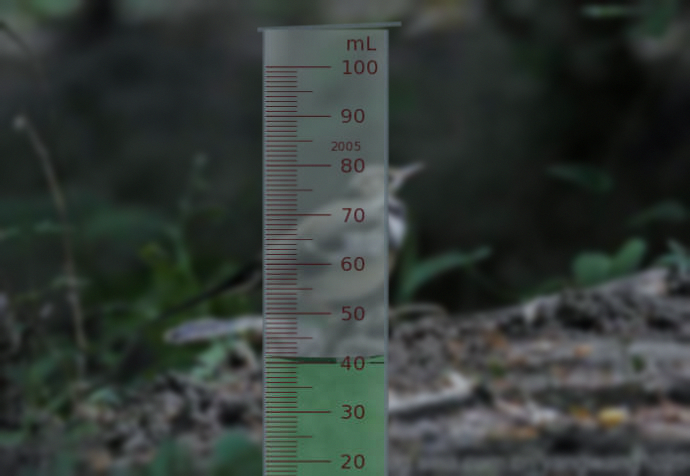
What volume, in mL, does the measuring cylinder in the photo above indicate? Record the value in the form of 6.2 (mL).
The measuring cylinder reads 40 (mL)
